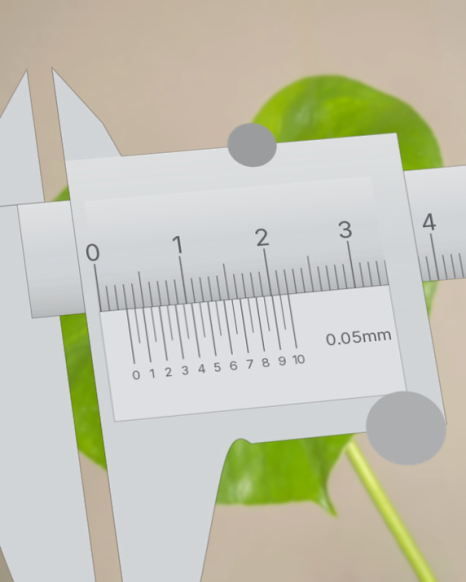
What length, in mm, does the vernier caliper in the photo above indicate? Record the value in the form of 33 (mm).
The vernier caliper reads 3.0 (mm)
